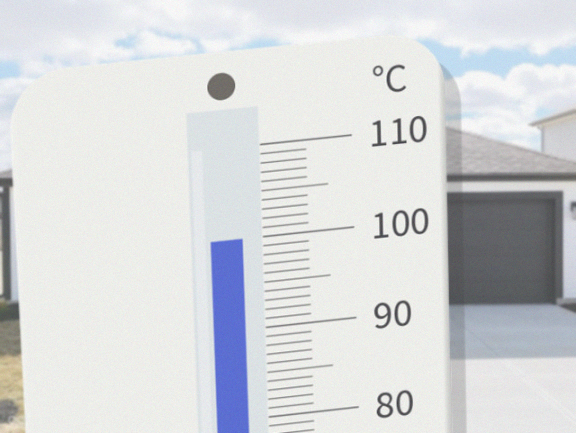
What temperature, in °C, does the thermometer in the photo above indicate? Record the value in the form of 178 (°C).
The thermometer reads 100 (°C)
